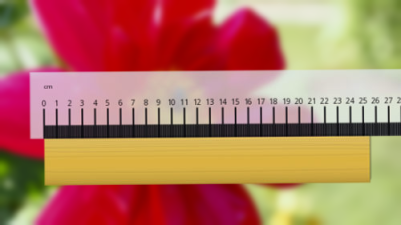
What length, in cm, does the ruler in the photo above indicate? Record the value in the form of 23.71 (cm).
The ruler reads 25.5 (cm)
